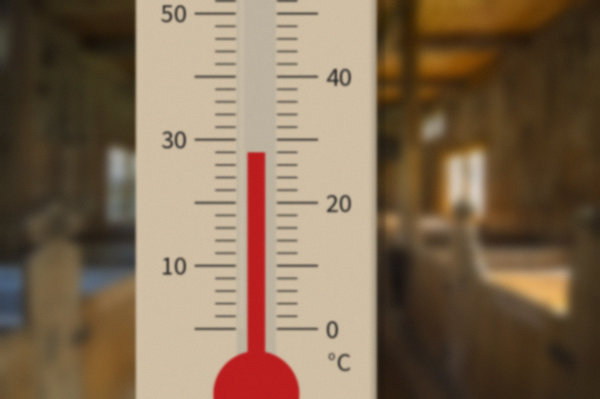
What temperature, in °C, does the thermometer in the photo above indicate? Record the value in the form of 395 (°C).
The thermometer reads 28 (°C)
